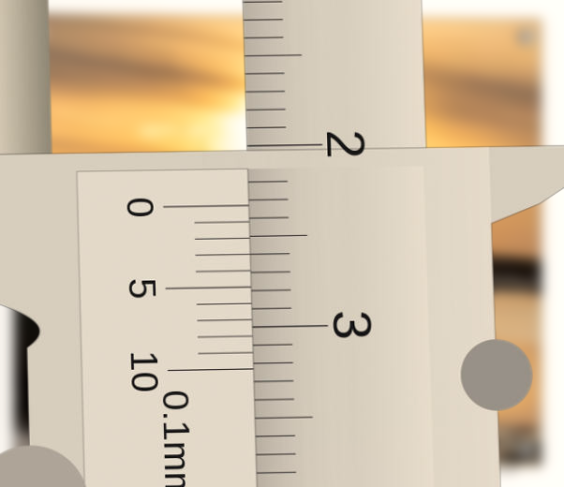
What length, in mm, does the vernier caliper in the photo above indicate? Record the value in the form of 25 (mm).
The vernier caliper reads 23.3 (mm)
